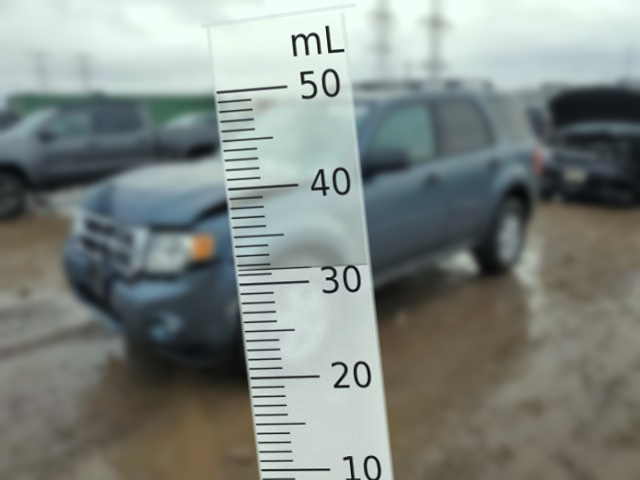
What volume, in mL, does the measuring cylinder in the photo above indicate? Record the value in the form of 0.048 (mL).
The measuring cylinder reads 31.5 (mL)
